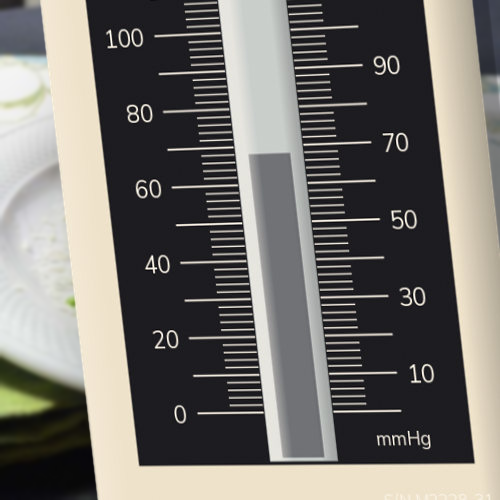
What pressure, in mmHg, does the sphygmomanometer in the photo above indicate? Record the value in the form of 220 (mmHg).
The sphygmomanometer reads 68 (mmHg)
